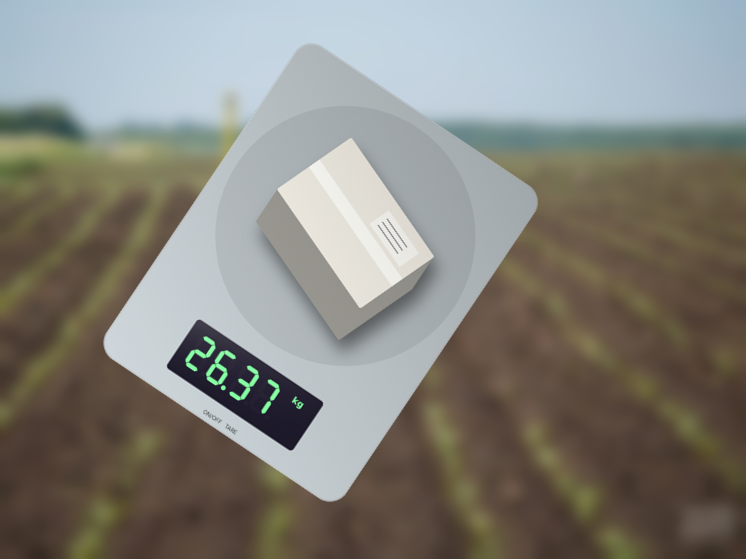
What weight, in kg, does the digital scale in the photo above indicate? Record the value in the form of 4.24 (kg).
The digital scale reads 26.37 (kg)
